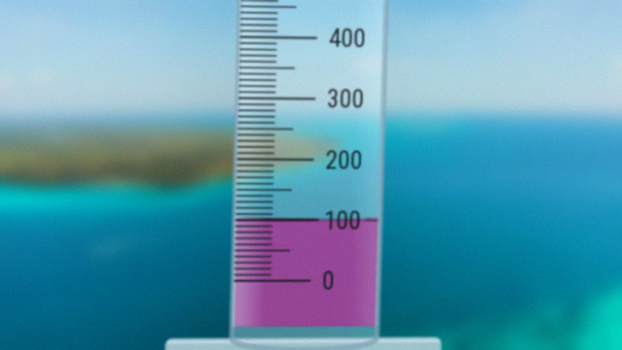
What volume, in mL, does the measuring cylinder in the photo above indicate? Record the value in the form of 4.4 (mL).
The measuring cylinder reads 100 (mL)
